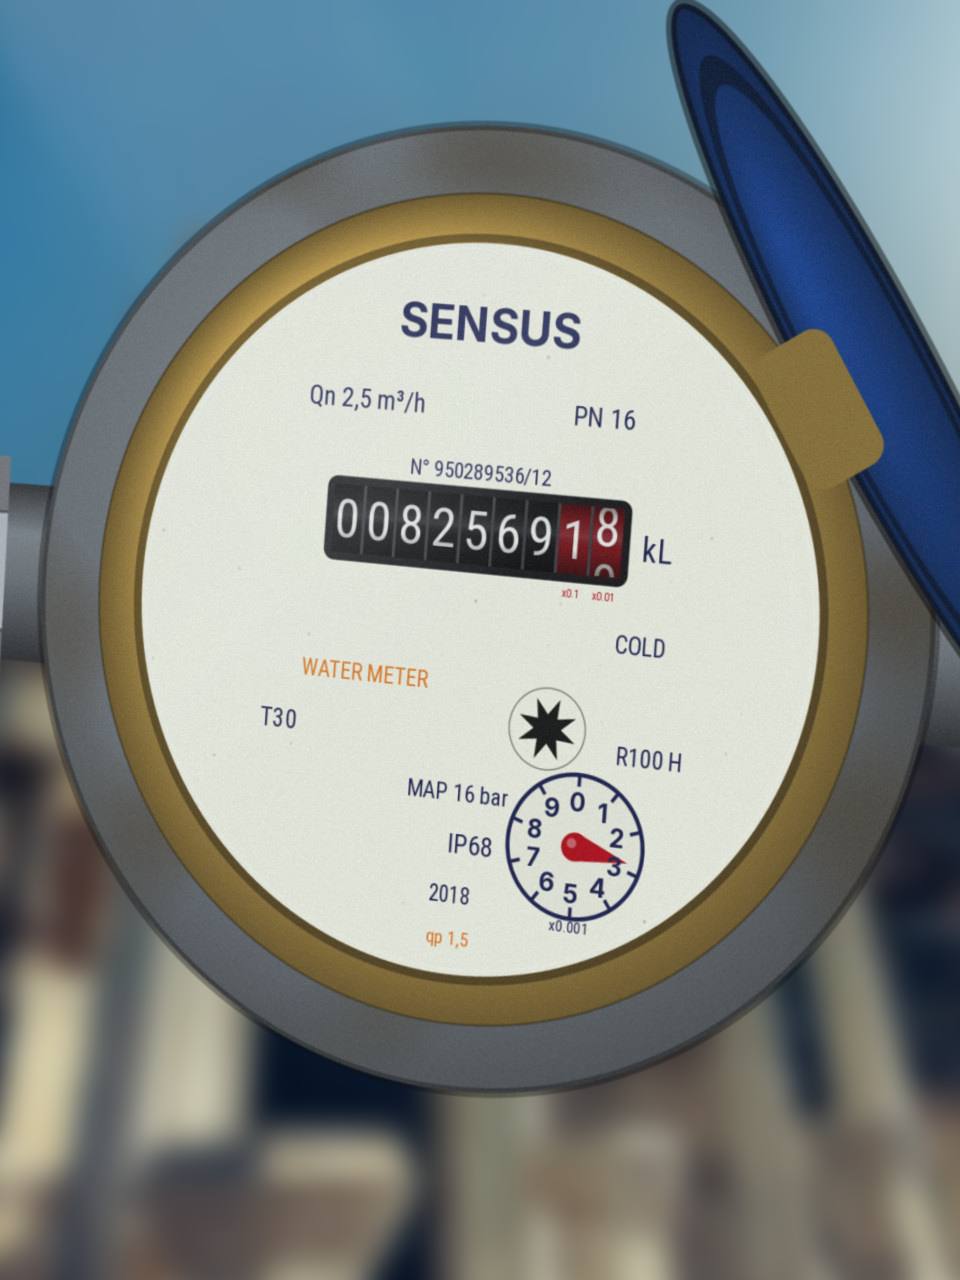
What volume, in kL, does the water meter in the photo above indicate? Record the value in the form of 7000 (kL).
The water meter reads 82569.182 (kL)
